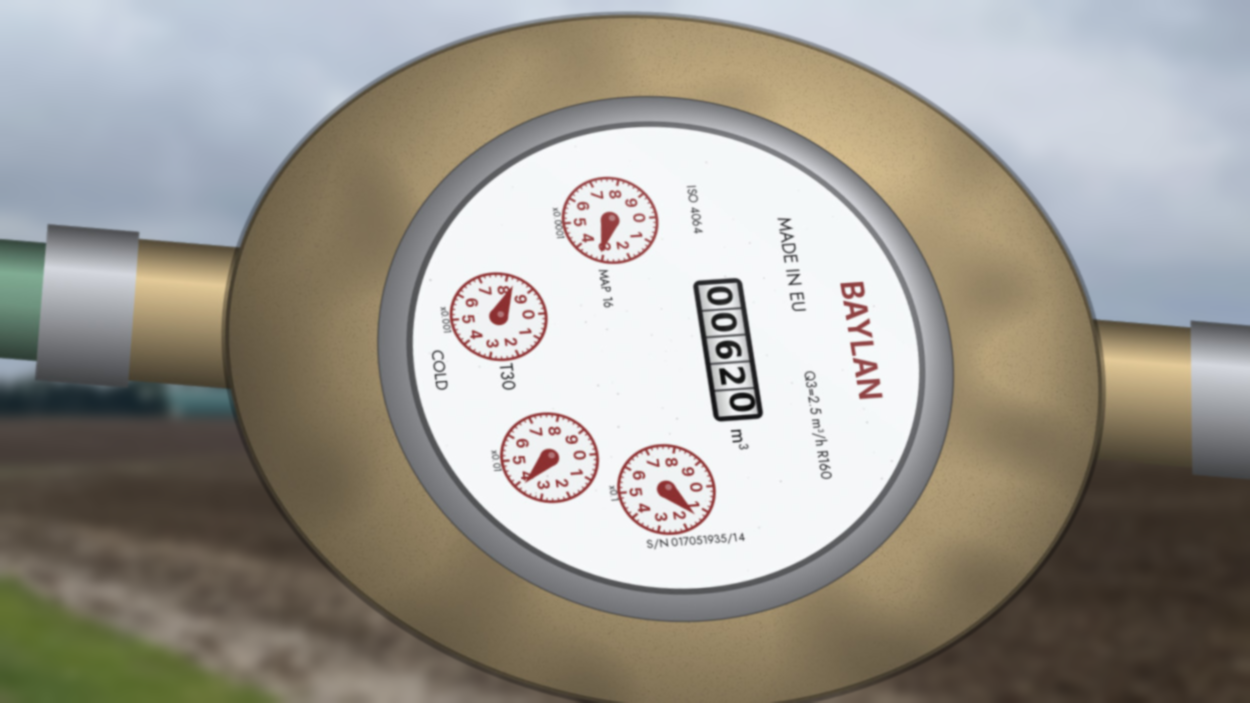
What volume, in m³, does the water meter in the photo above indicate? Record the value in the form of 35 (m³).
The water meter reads 620.1383 (m³)
